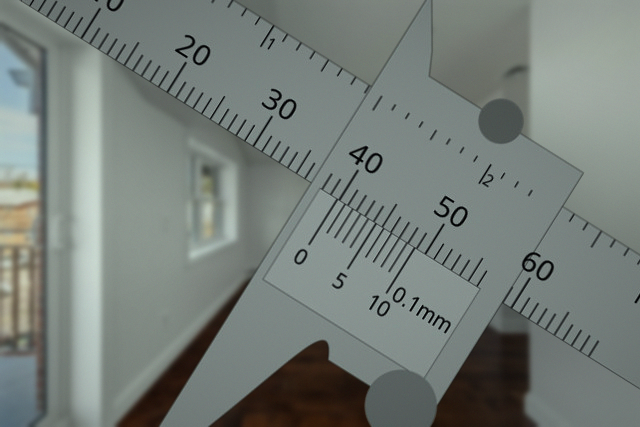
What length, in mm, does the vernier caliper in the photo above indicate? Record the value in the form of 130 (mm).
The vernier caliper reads 39.8 (mm)
